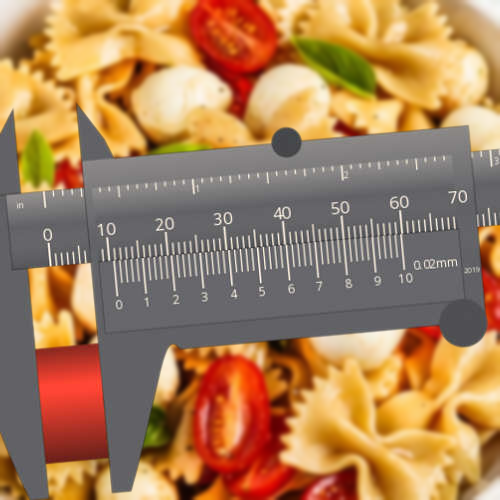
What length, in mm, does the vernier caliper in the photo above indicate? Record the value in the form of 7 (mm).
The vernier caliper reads 10.8 (mm)
